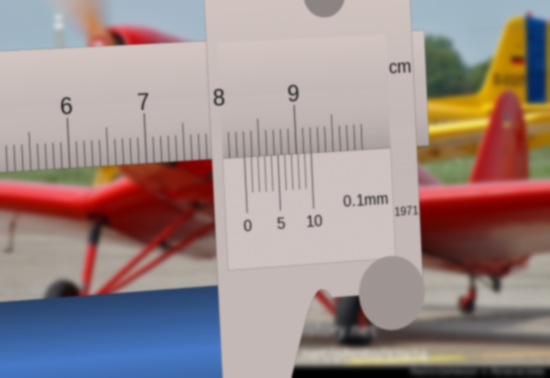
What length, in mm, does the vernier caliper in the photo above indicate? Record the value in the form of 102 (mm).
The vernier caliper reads 83.0 (mm)
